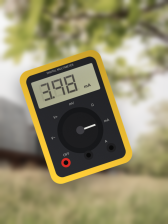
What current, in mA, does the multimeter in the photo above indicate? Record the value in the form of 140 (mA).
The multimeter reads 3.98 (mA)
